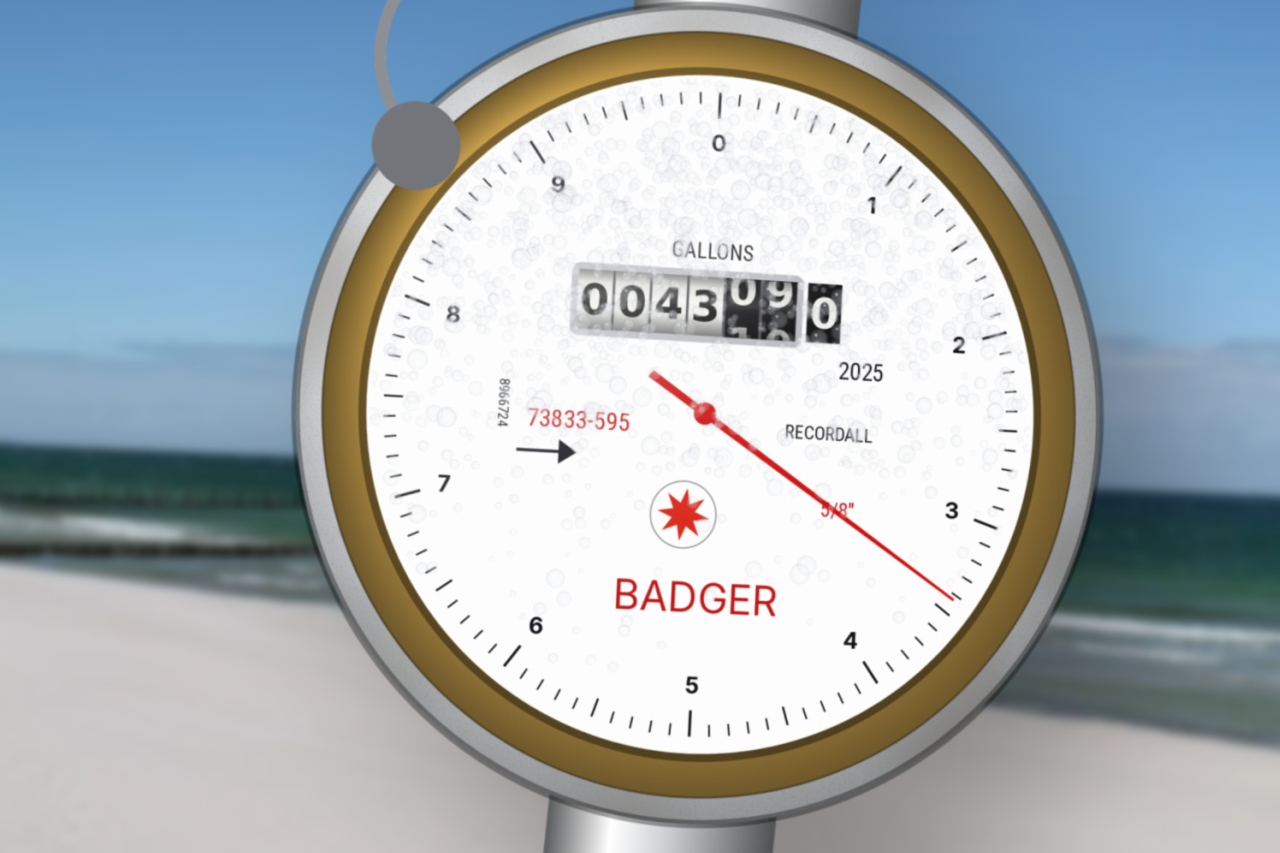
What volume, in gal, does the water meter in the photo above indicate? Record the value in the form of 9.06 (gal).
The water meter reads 43093.4 (gal)
